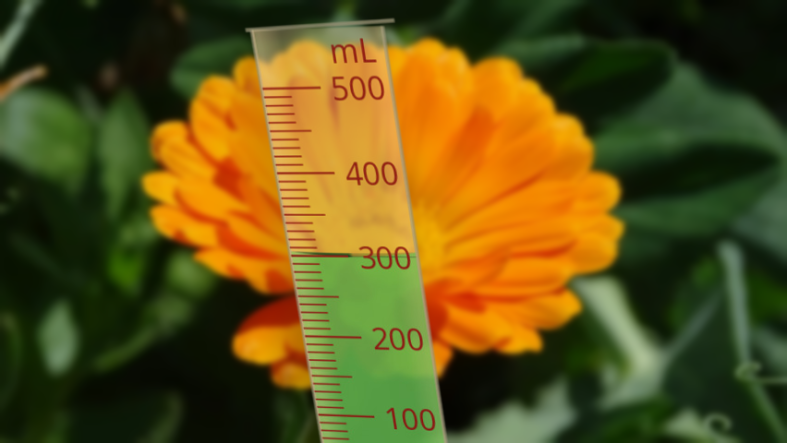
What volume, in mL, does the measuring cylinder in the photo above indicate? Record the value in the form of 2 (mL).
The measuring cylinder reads 300 (mL)
